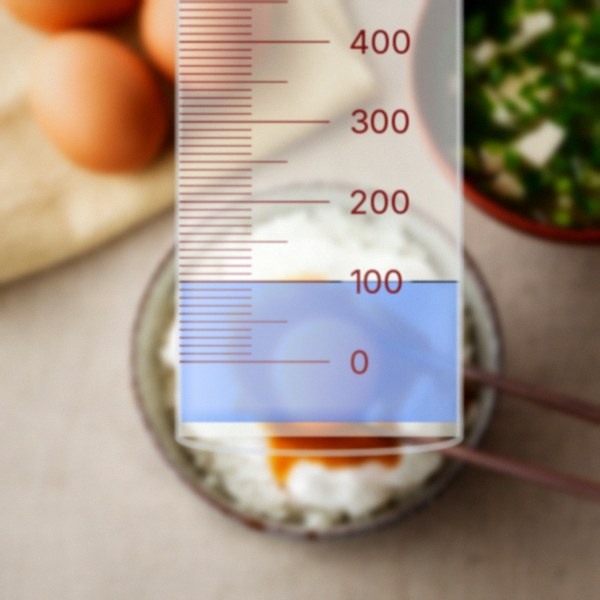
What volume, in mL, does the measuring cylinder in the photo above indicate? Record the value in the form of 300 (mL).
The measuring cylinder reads 100 (mL)
